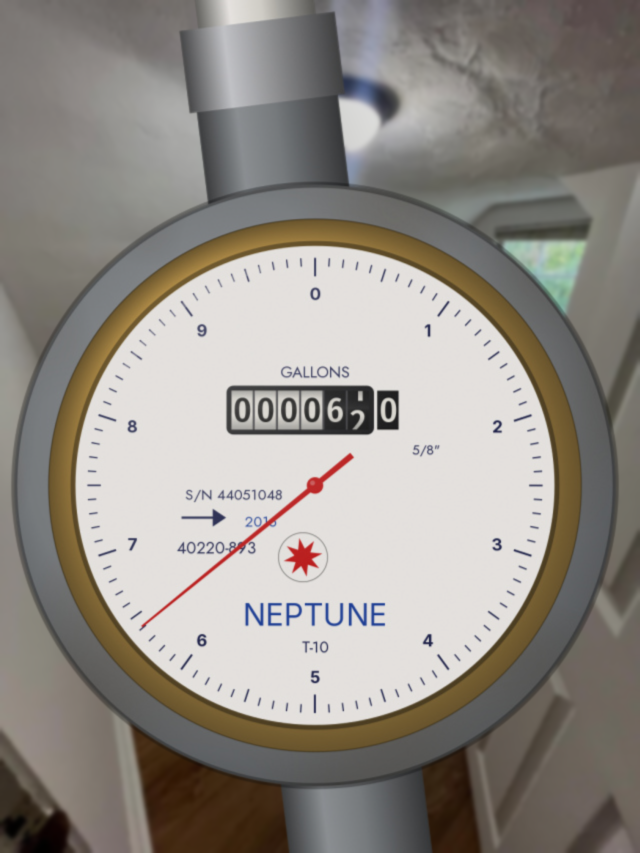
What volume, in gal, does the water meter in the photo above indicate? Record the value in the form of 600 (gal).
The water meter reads 616.4 (gal)
